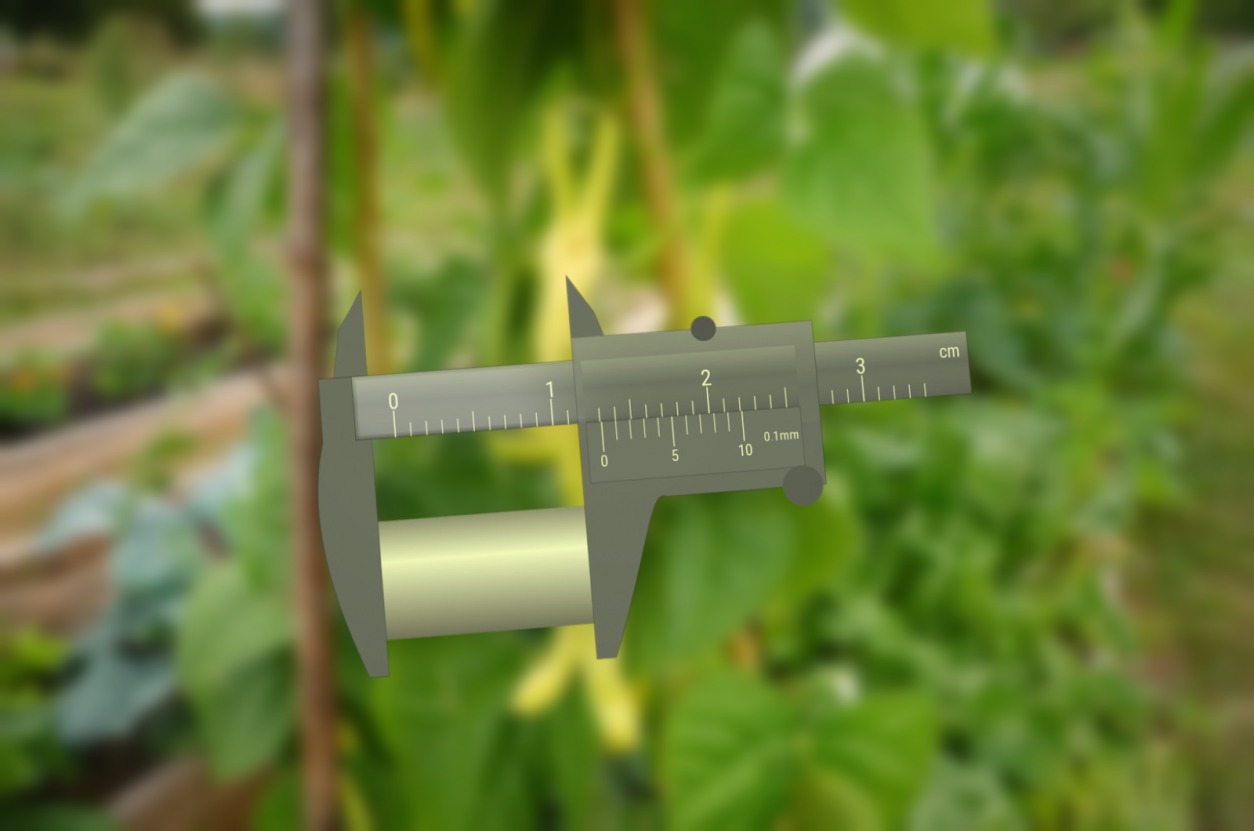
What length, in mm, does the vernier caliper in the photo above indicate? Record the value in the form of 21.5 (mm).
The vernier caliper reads 13.1 (mm)
